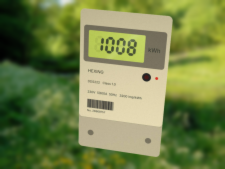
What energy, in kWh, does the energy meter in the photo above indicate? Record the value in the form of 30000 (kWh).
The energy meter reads 1008 (kWh)
